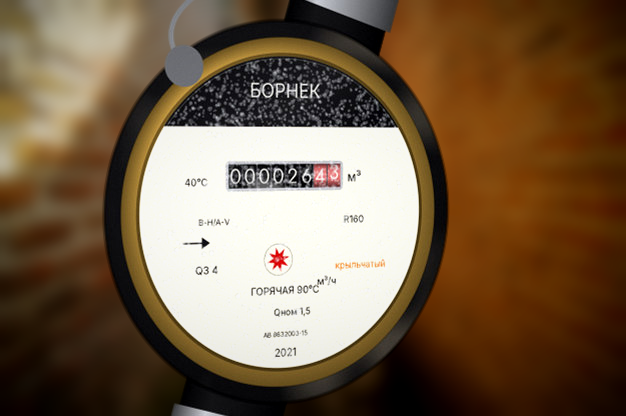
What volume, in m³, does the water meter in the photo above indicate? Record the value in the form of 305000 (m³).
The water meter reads 26.43 (m³)
